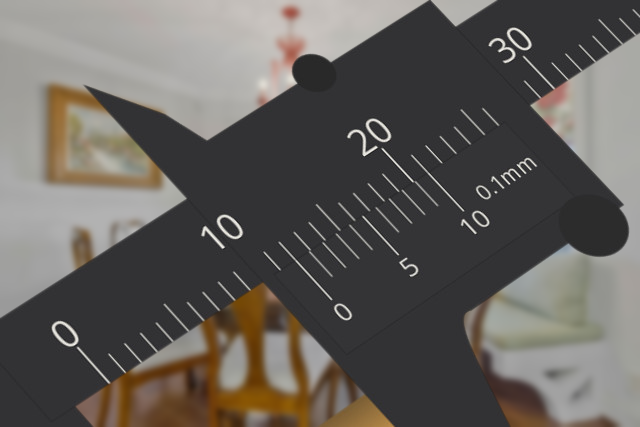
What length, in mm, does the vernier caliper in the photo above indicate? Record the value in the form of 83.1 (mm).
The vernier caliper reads 12.0 (mm)
